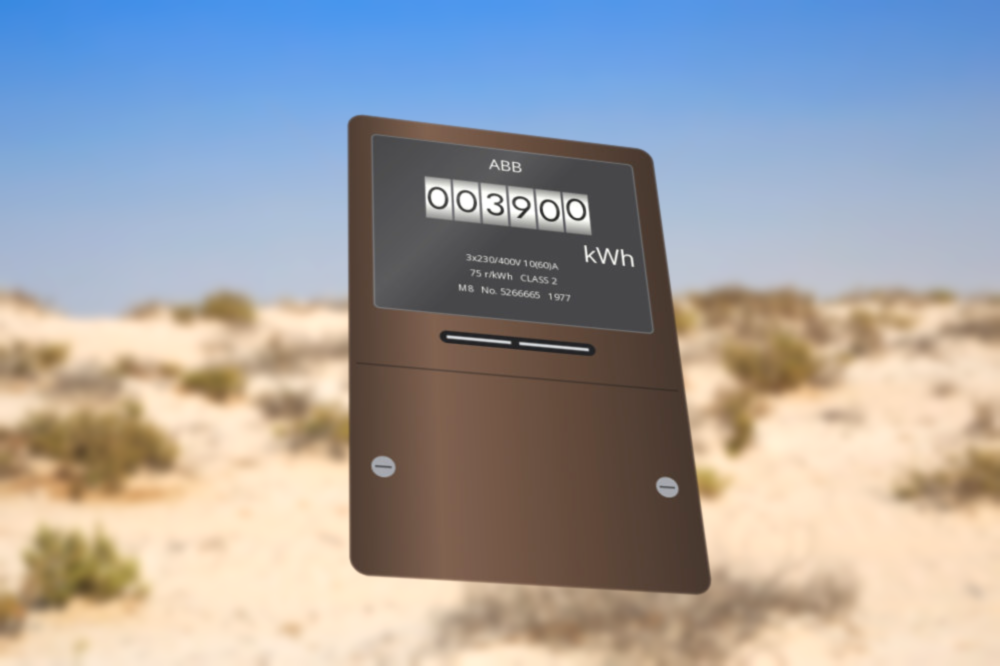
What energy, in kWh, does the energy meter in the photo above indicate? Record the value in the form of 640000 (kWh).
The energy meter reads 3900 (kWh)
